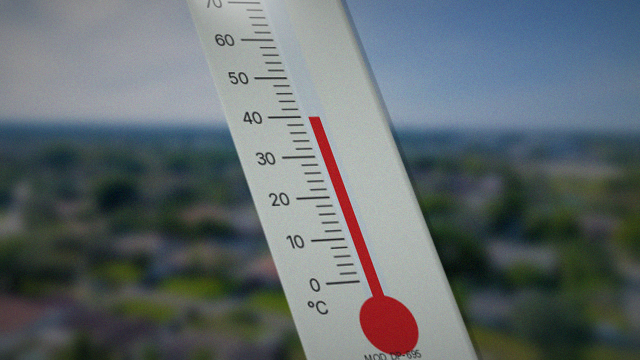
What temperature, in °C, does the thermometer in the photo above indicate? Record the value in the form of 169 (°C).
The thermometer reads 40 (°C)
